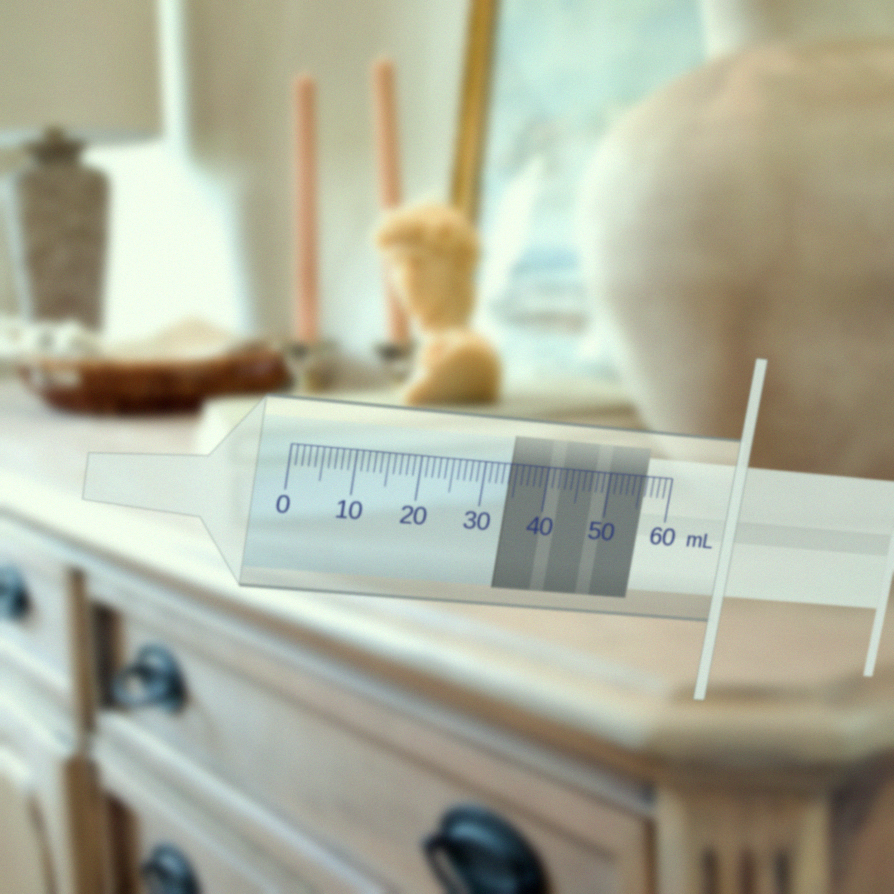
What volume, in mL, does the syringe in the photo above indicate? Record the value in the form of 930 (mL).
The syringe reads 34 (mL)
